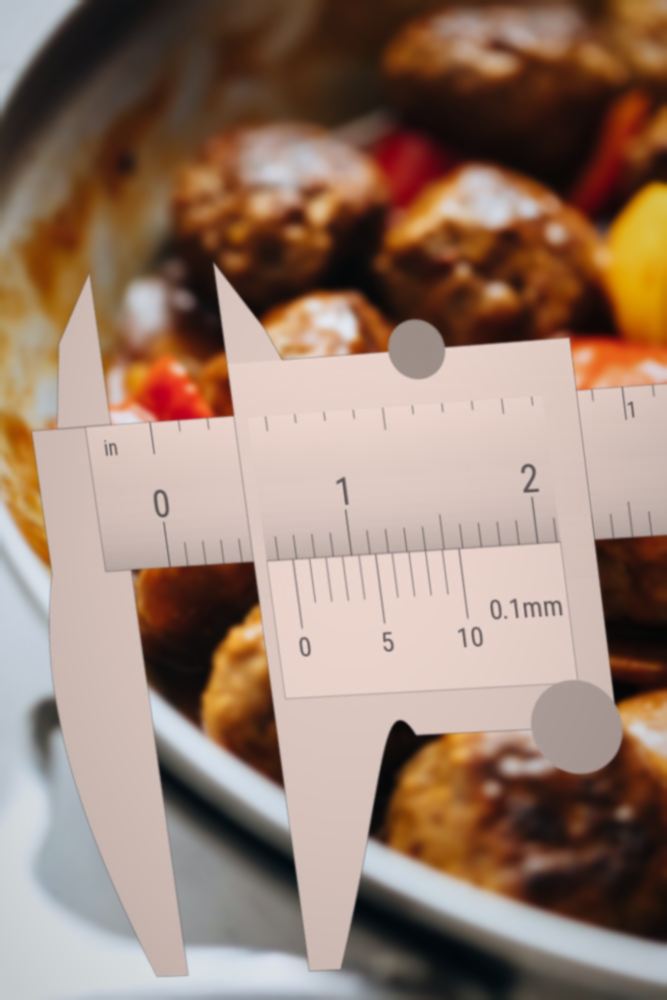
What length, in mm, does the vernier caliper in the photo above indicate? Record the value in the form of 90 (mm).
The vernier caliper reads 6.8 (mm)
